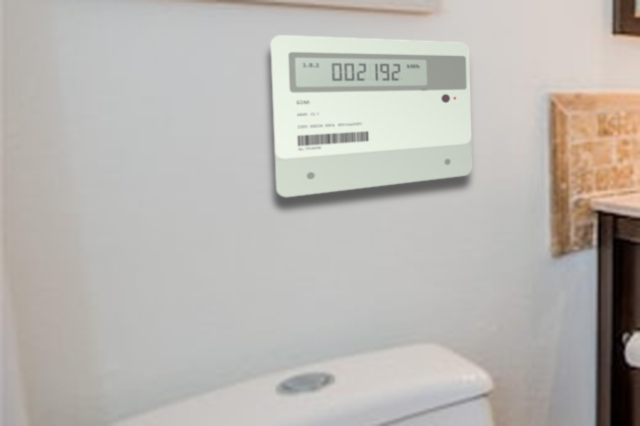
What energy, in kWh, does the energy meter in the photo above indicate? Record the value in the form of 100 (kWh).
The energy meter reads 2192 (kWh)
